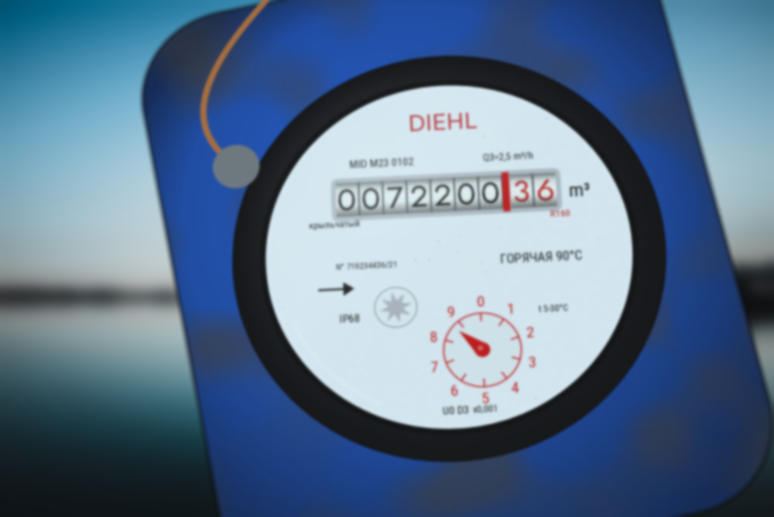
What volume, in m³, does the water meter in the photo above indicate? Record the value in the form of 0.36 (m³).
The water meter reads 72200.368 (m³)
